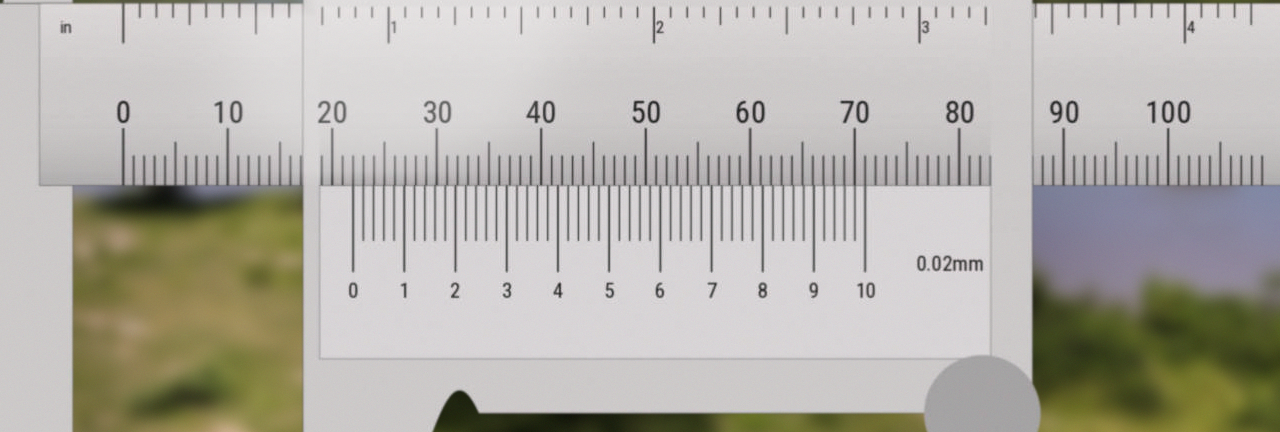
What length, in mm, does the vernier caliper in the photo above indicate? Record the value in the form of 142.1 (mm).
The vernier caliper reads 22.0 (mm)
